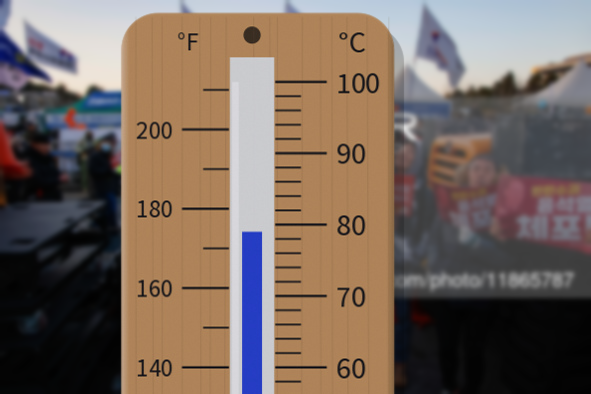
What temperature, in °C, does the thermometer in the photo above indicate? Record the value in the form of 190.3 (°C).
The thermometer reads 79 (°C)
